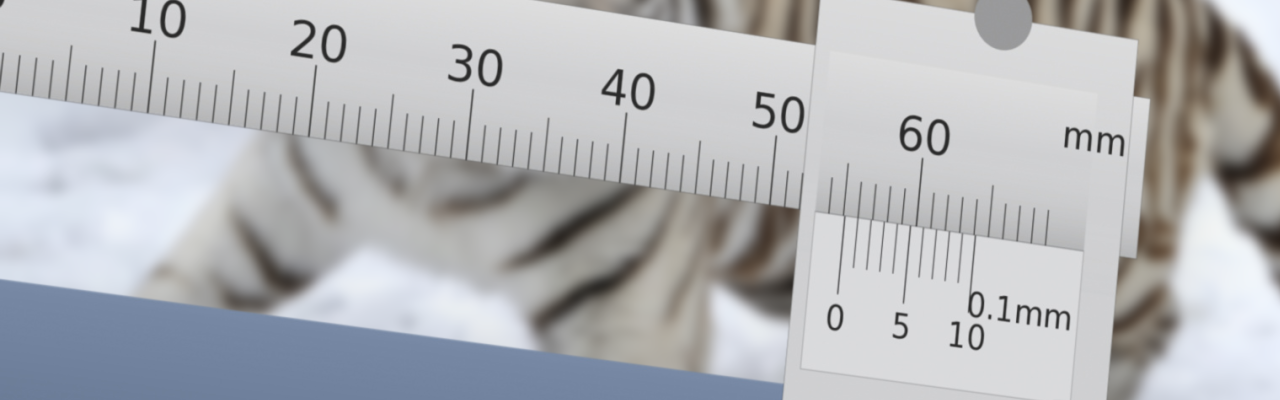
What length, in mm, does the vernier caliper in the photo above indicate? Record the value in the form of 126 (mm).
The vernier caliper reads 55.1 (mm)
